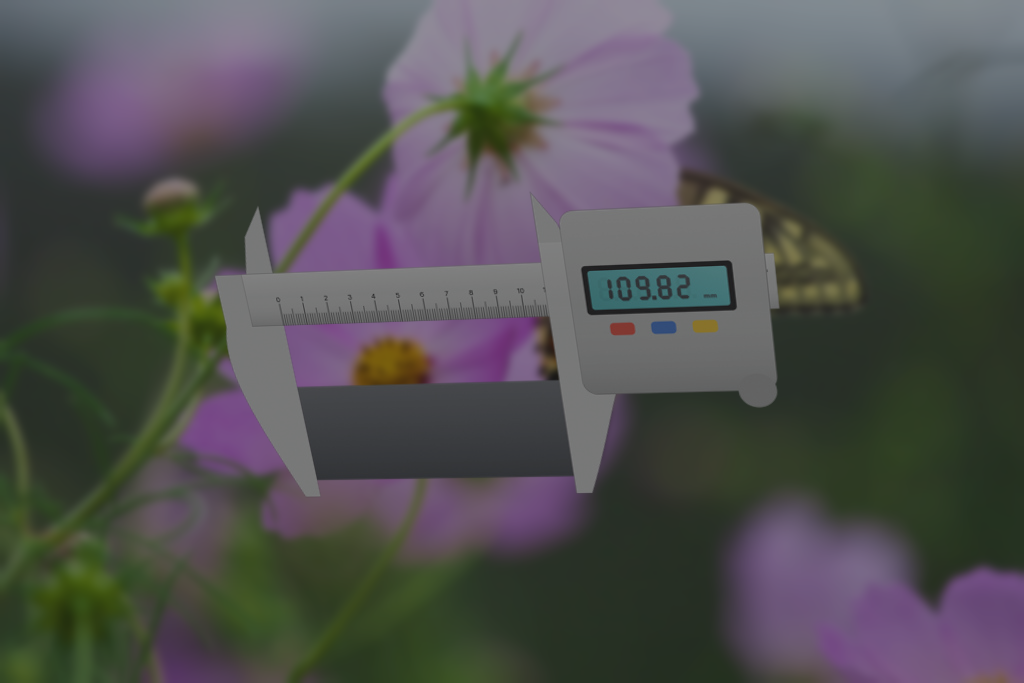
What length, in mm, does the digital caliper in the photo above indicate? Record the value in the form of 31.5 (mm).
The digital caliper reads 109.82 (mm)
